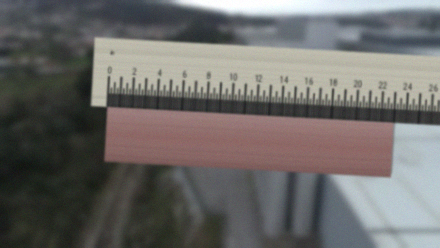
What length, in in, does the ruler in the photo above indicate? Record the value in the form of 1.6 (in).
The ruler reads 23 (in)
